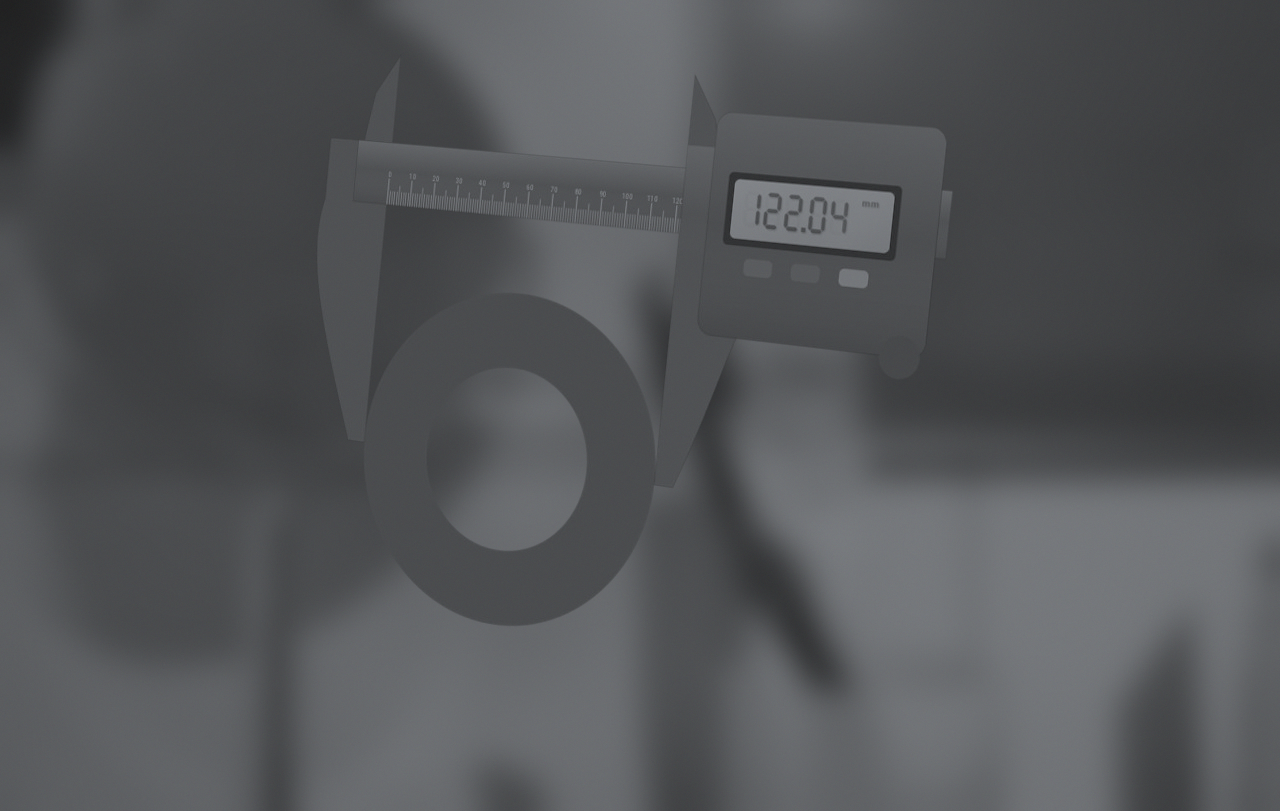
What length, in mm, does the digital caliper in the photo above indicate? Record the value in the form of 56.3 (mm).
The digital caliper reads 122.04 (mm)
